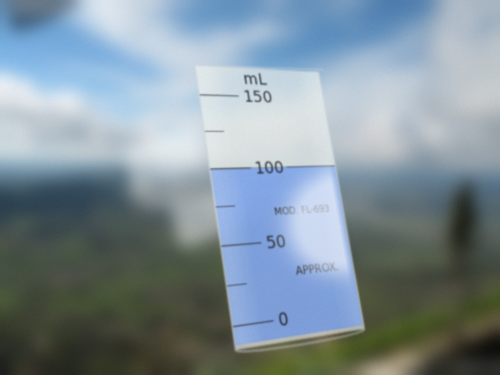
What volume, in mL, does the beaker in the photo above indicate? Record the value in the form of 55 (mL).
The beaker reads 100 (mL)
